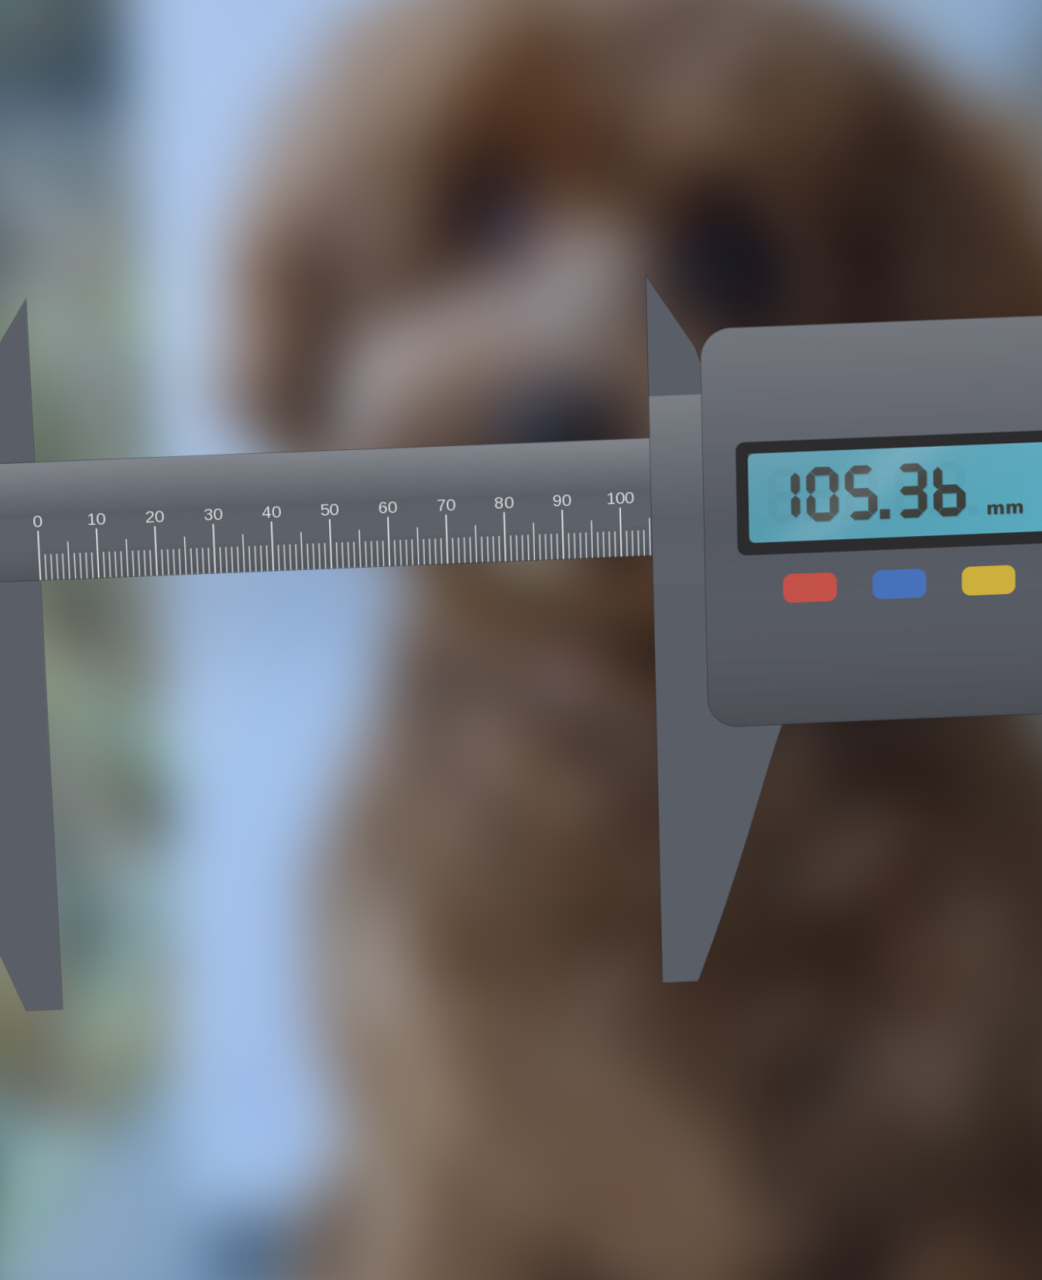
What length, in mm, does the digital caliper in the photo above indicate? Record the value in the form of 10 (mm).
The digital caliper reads 105.36 (mm)
